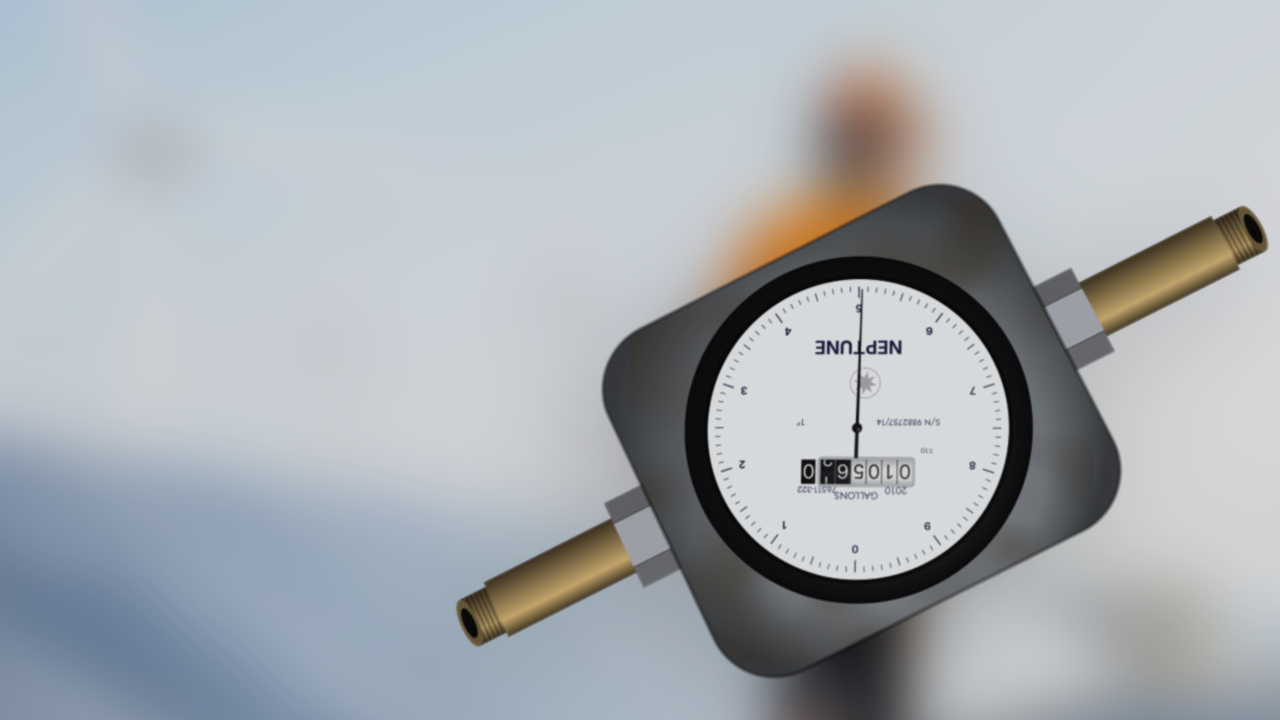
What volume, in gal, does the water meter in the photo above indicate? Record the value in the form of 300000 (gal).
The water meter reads 105615.0 (gal)
